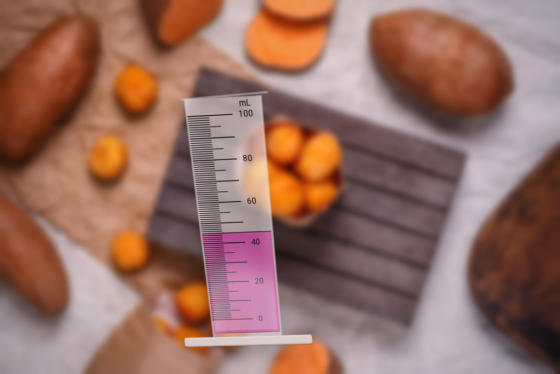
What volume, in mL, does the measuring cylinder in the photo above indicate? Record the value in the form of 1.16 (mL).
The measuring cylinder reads 45 (mL)
